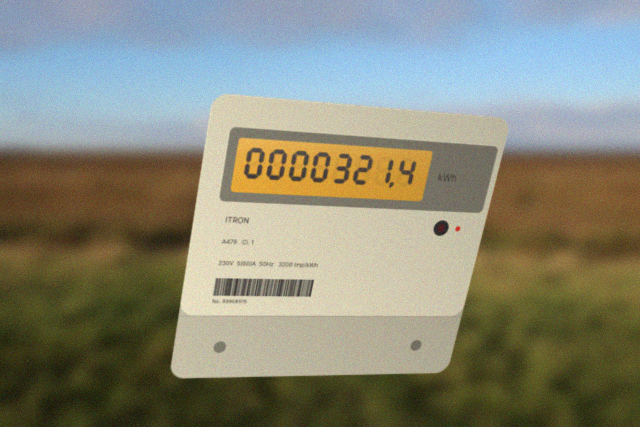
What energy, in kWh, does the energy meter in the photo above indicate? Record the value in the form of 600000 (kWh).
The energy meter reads 321.4 (kWh)
